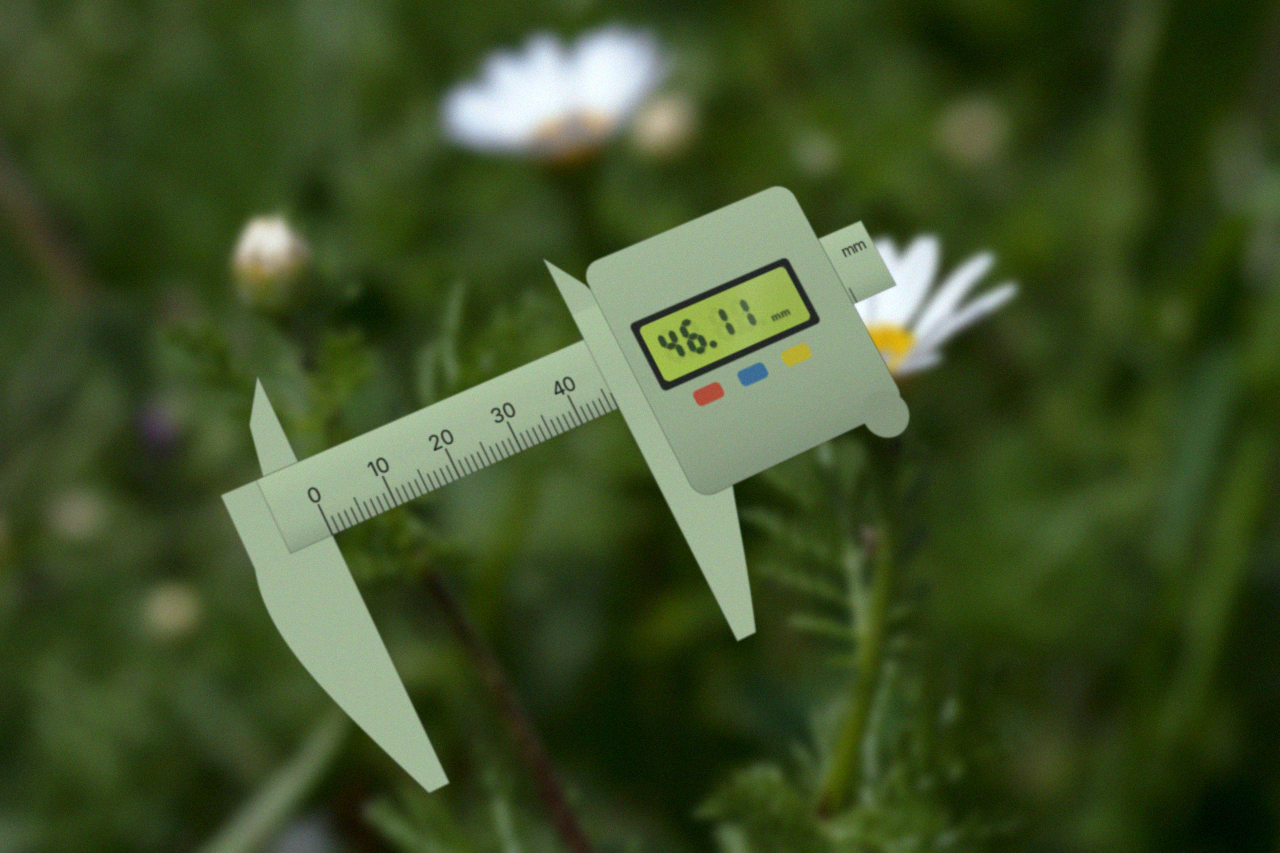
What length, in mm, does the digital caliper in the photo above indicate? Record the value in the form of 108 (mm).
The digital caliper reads 46.11 (mm)
